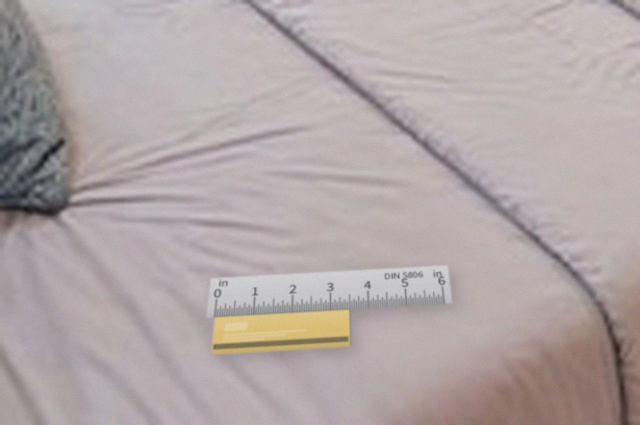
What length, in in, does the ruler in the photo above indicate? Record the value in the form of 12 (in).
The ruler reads 3.5 (in)
